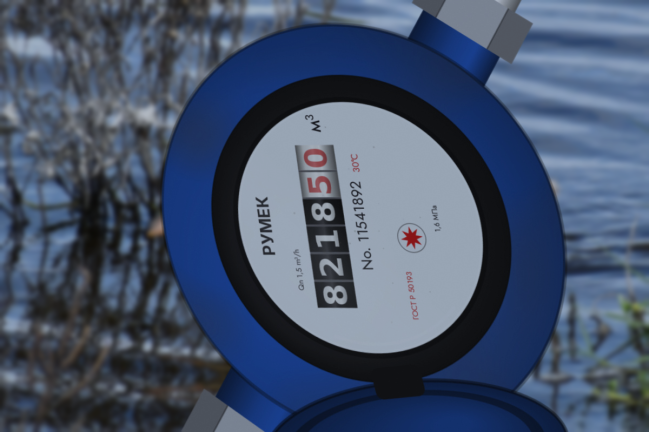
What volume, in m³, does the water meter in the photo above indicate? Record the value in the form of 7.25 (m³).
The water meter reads 8218.50 (m³)
